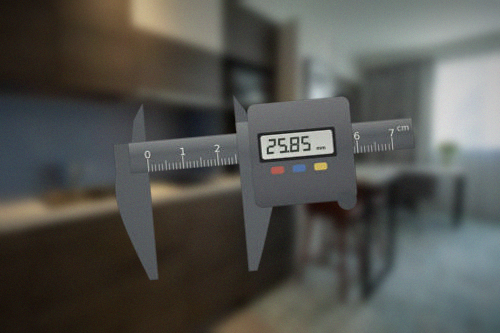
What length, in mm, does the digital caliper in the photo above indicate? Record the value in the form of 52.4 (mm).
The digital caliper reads 25.85 (mm)
